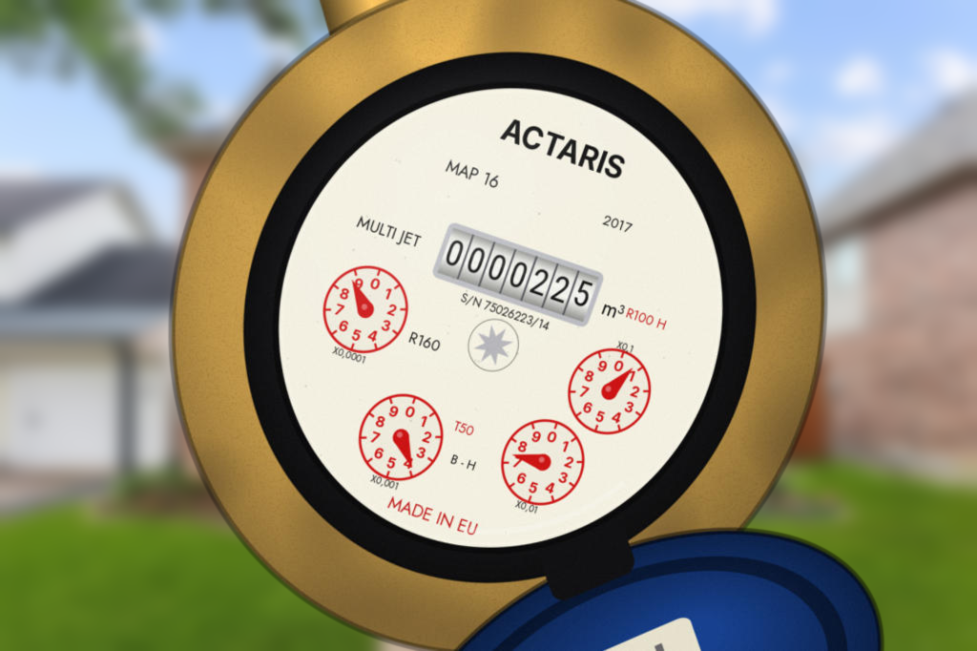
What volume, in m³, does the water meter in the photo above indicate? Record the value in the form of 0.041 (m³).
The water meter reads 225.0738 (m³)
